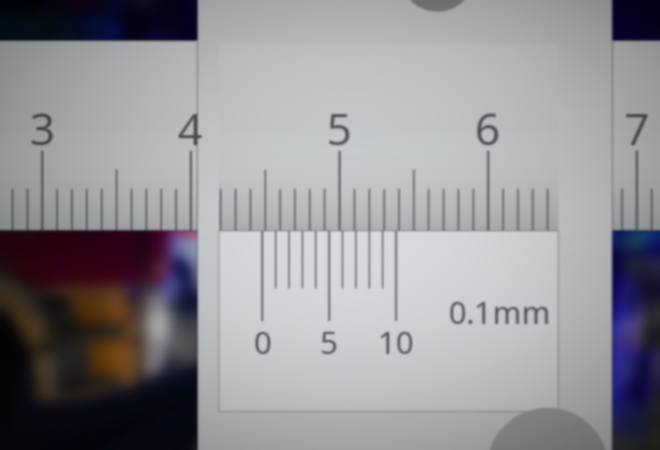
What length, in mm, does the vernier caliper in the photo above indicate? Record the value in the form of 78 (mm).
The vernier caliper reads 44.8 (mm)
